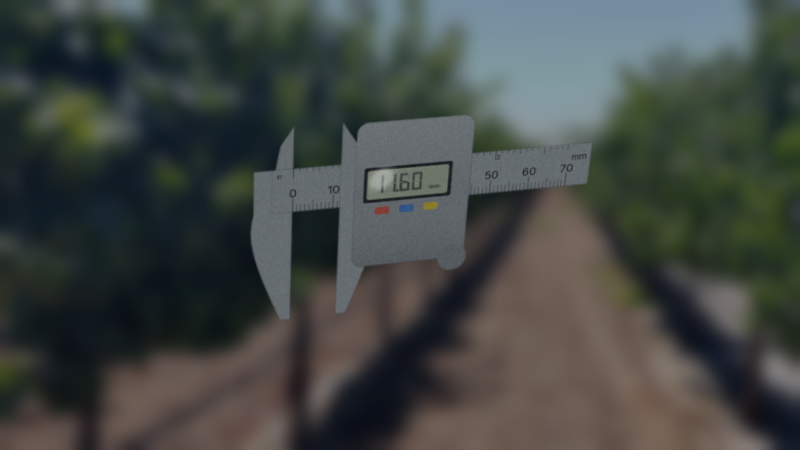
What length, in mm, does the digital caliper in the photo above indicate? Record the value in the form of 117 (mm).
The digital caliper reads 11.60 (mm)
